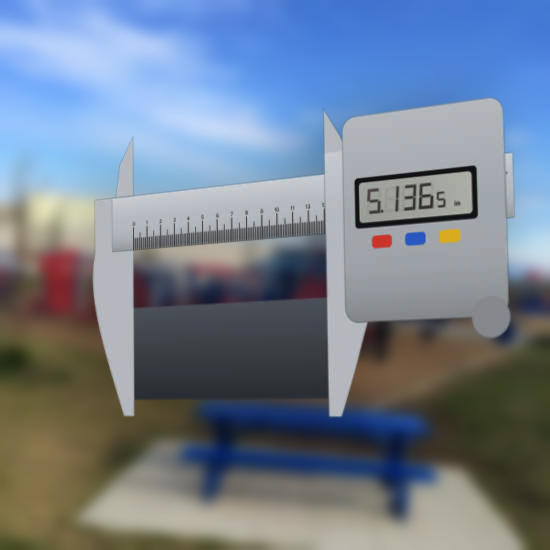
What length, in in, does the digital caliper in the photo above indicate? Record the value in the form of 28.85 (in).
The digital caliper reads 5.1365 (in)
